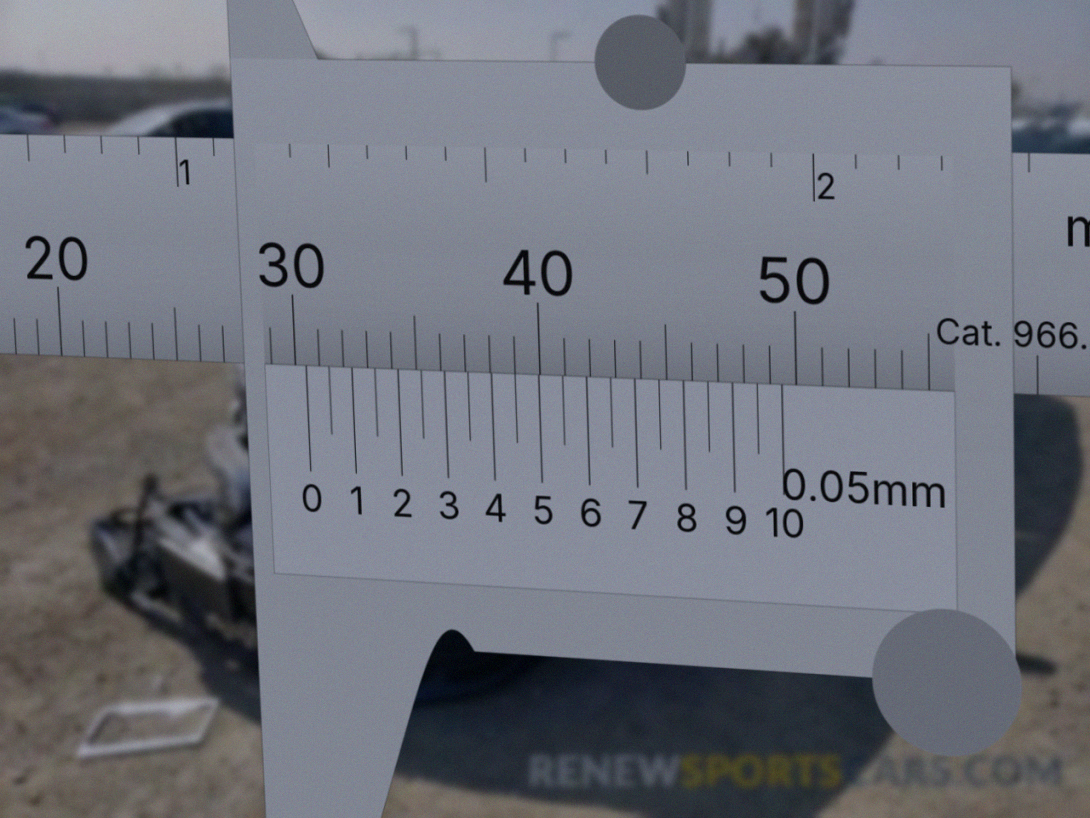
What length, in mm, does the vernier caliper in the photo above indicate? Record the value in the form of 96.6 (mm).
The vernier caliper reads 30.45 (mm)
